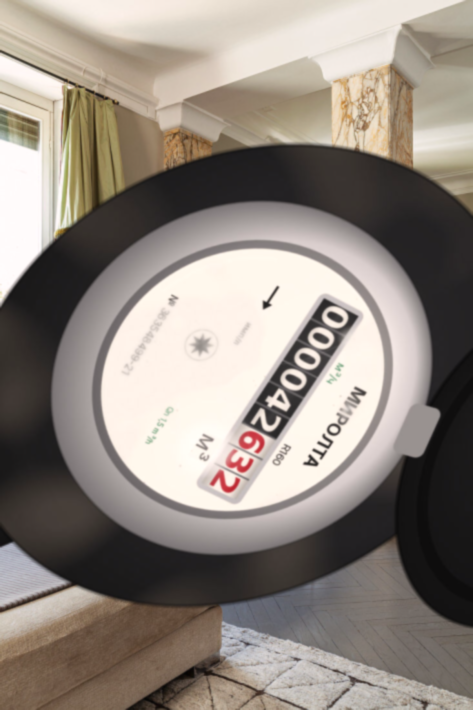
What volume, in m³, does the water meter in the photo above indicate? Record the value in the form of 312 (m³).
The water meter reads 42.632 (m³)
